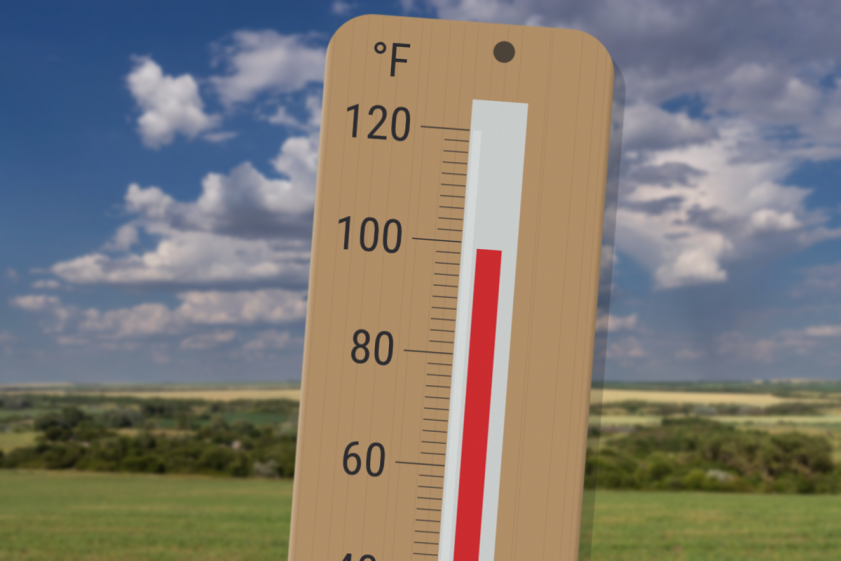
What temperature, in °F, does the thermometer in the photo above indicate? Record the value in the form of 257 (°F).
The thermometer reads 99 (°F)
